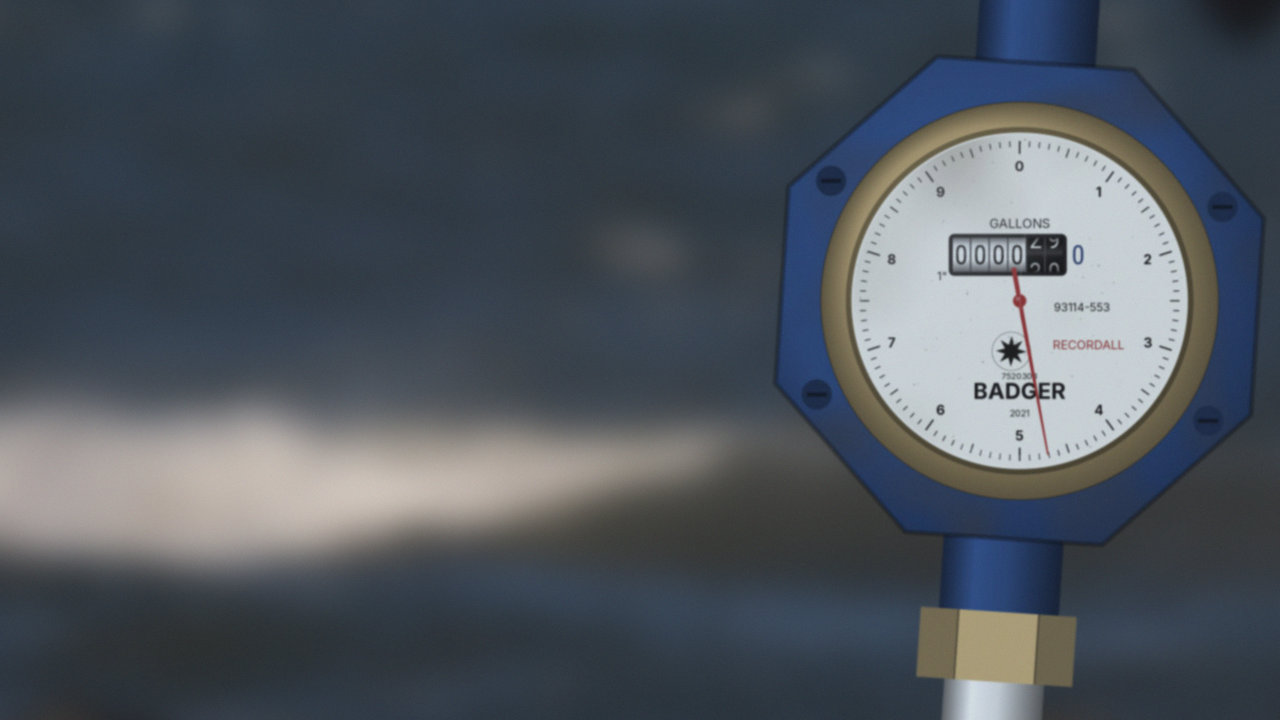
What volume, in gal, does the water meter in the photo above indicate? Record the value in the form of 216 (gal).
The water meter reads 294.7 (gal)
